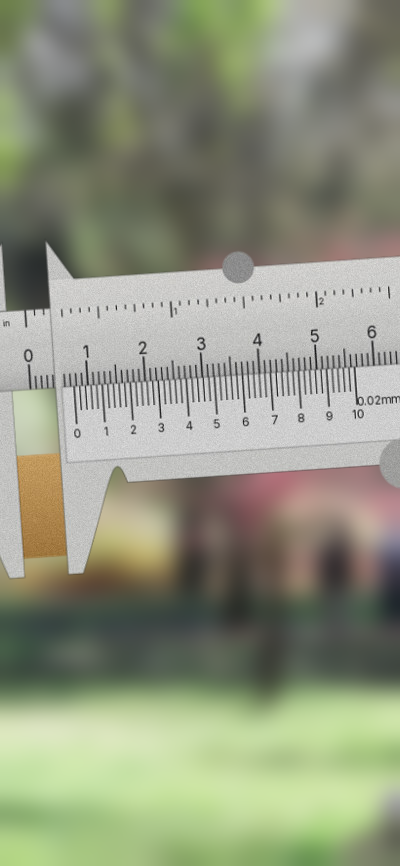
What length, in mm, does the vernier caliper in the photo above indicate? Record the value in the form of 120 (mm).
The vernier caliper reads 7.6 (mm)
